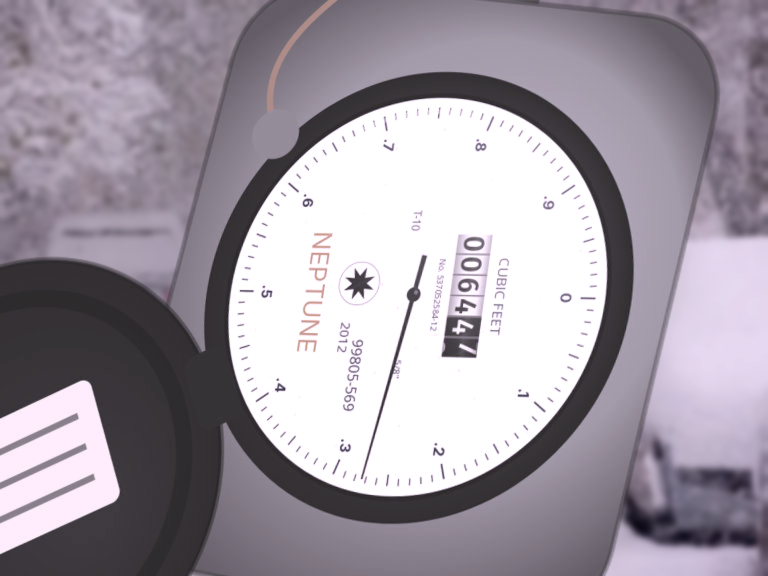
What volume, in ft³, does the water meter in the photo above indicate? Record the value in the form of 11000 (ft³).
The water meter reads 6447.27 (ft³)
